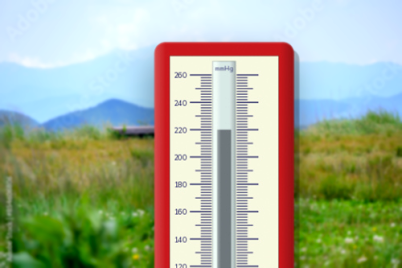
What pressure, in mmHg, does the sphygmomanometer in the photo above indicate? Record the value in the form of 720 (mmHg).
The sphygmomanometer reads 220 (mmHg)
